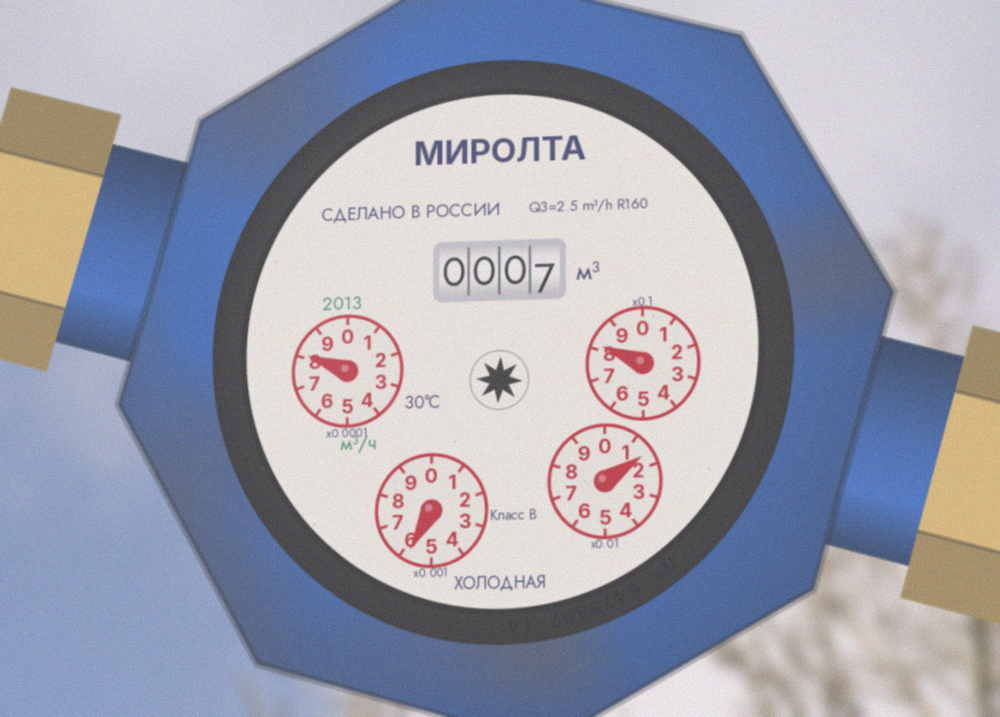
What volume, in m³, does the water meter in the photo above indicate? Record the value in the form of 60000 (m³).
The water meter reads 6.8158 (m³)
